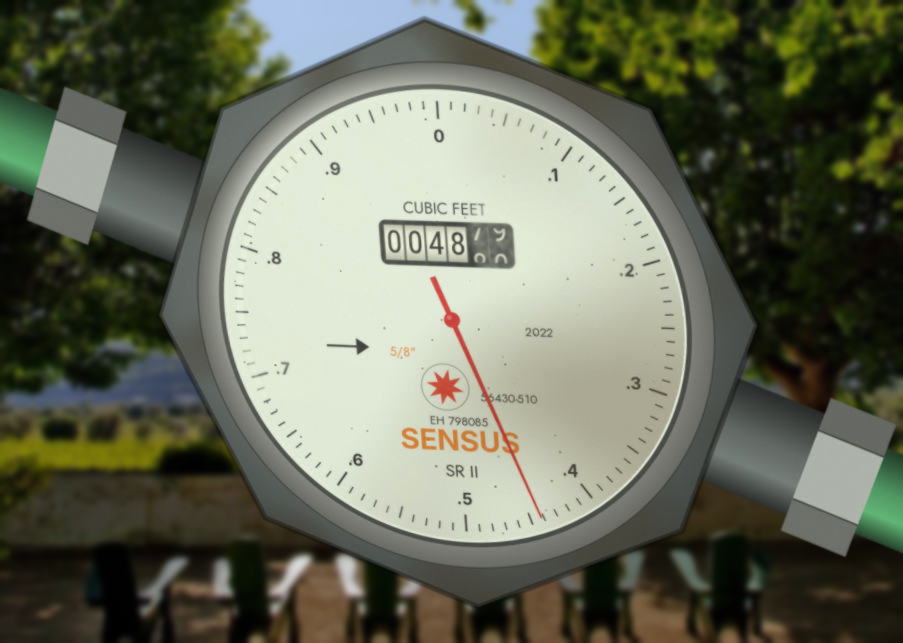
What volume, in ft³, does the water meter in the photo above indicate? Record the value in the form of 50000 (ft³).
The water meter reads 4879.44 (ft³)
